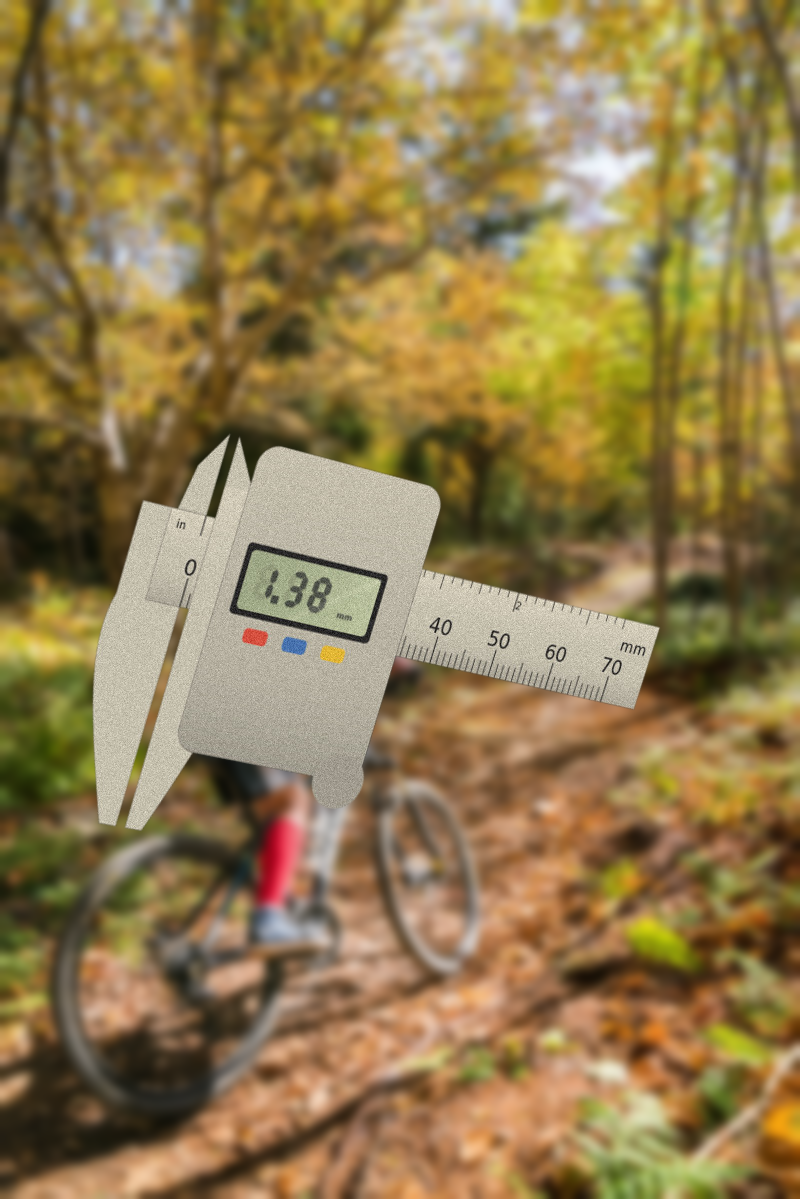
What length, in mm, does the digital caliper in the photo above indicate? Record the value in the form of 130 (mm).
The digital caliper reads 1.38 (mm)
